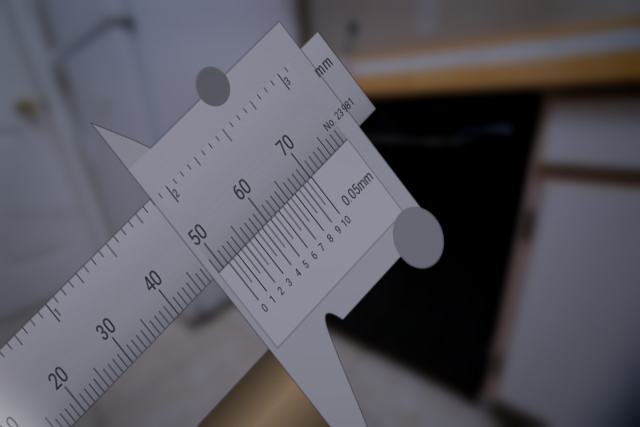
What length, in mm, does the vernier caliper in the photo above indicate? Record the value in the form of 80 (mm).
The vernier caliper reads 51.2 (mm)
